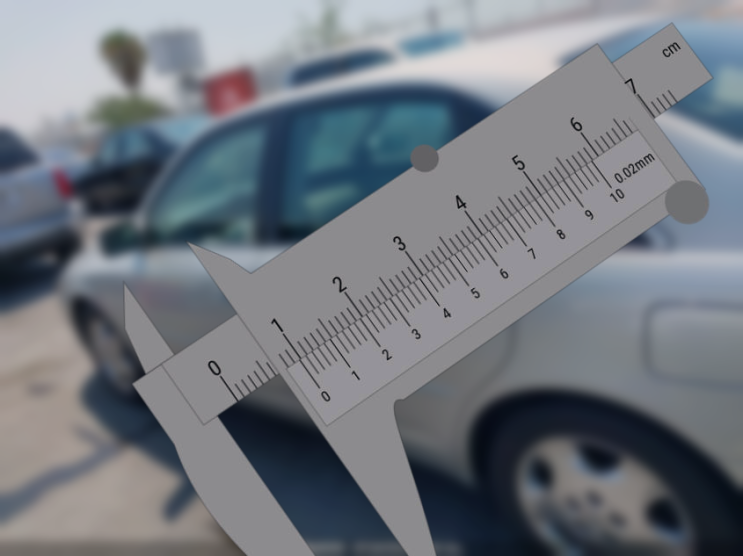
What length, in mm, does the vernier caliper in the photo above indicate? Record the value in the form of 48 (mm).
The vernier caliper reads 9.8 (mm)
